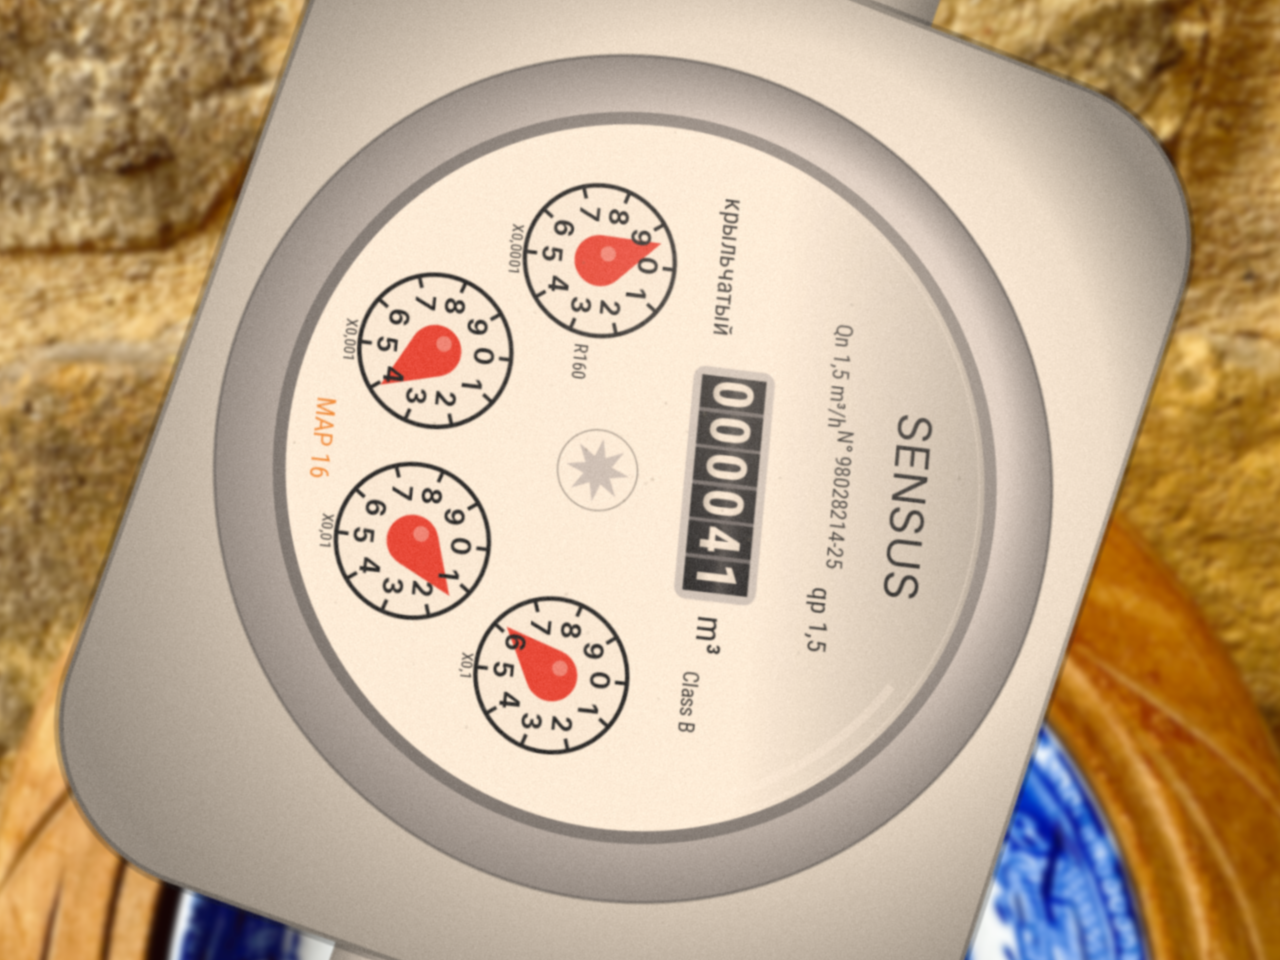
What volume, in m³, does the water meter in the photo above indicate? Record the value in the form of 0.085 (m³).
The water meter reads 41.6139 (m³)
